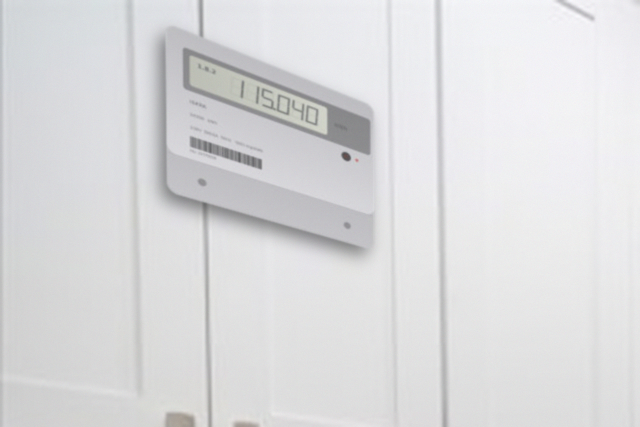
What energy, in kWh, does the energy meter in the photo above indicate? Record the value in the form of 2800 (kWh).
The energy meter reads 115.040 (kWh)
